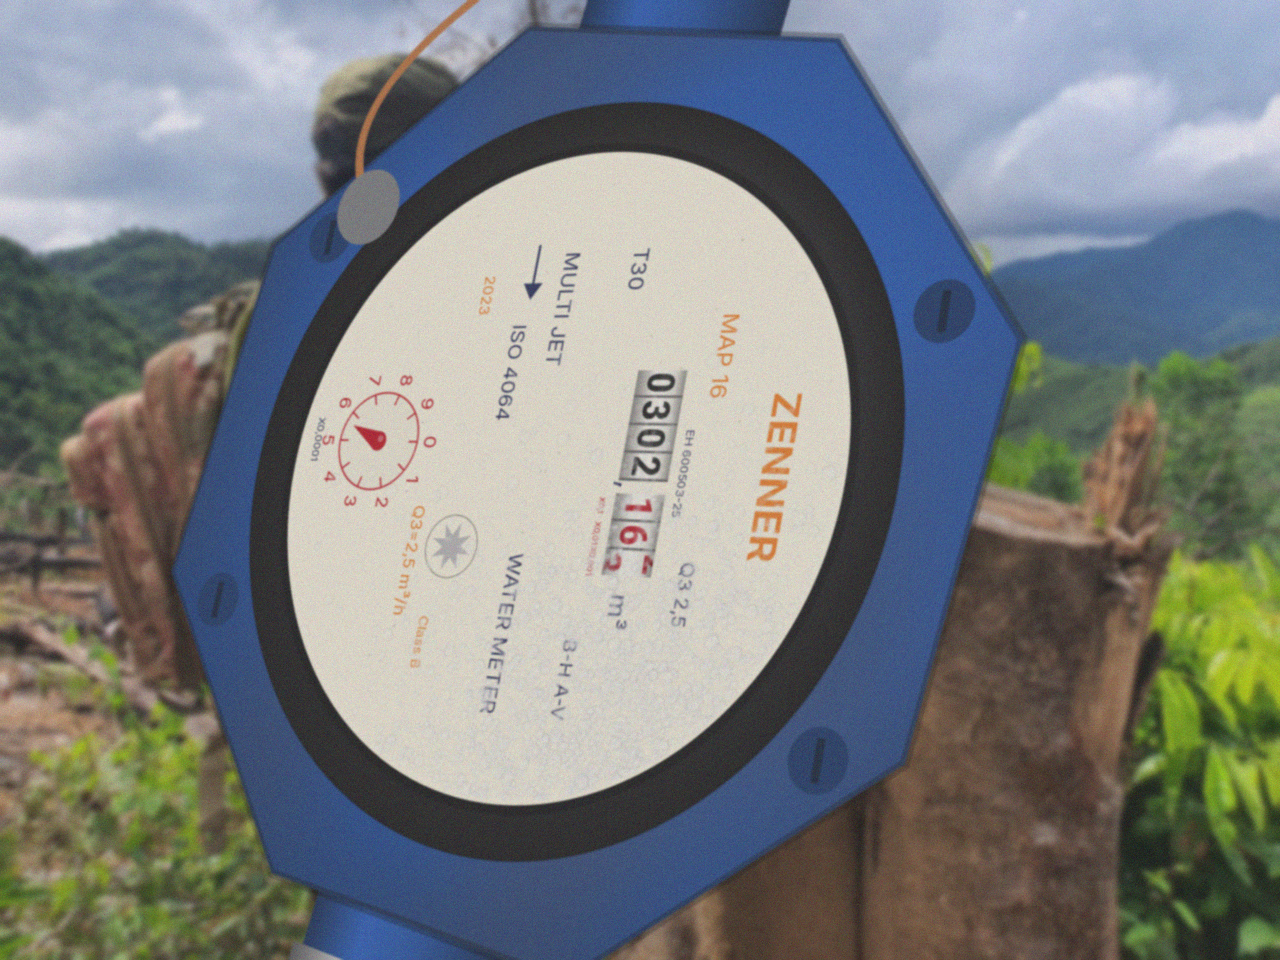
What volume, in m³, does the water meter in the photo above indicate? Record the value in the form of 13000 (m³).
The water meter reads 302.1625 (m³)
